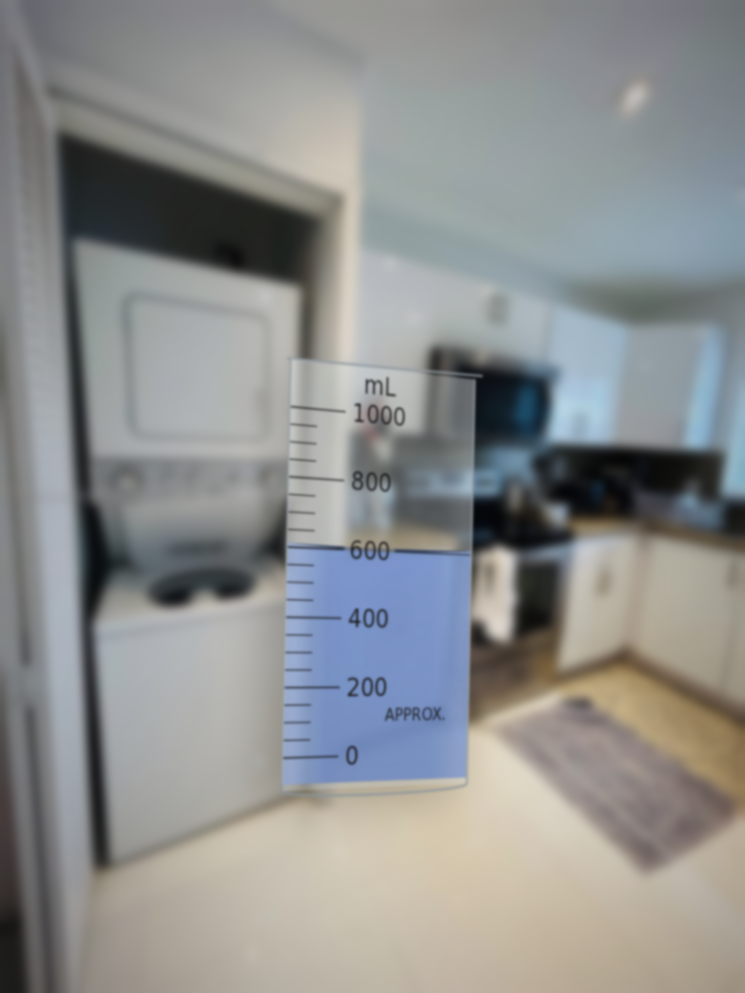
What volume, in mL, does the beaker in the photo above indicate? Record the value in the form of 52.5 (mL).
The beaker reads 600 (mL)
